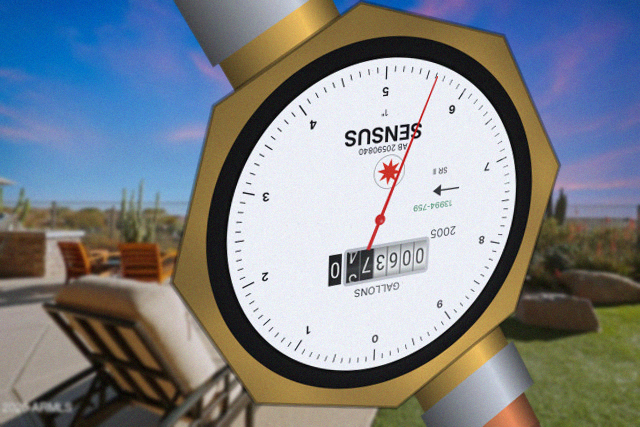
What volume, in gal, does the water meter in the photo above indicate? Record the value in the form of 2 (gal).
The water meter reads 63735.6 (gal)
